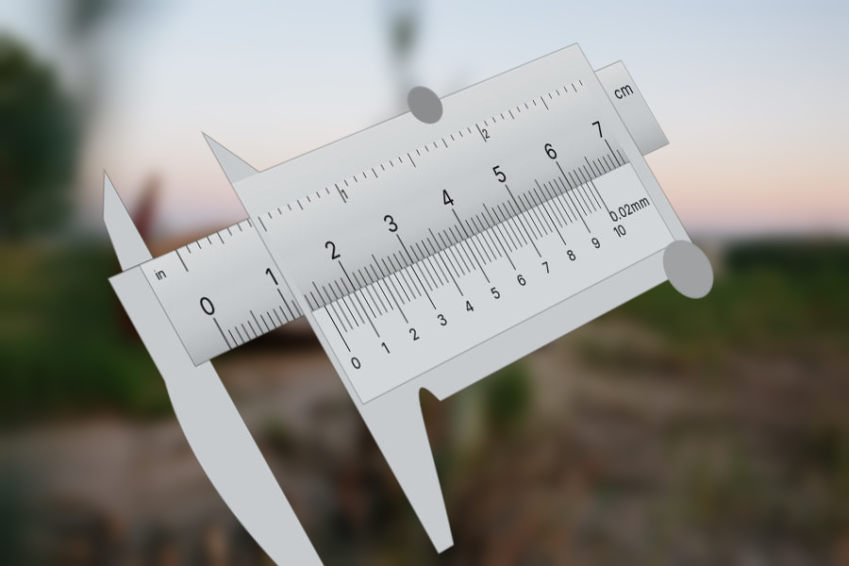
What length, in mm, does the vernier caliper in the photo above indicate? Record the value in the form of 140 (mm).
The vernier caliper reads 14.8 (mm)
